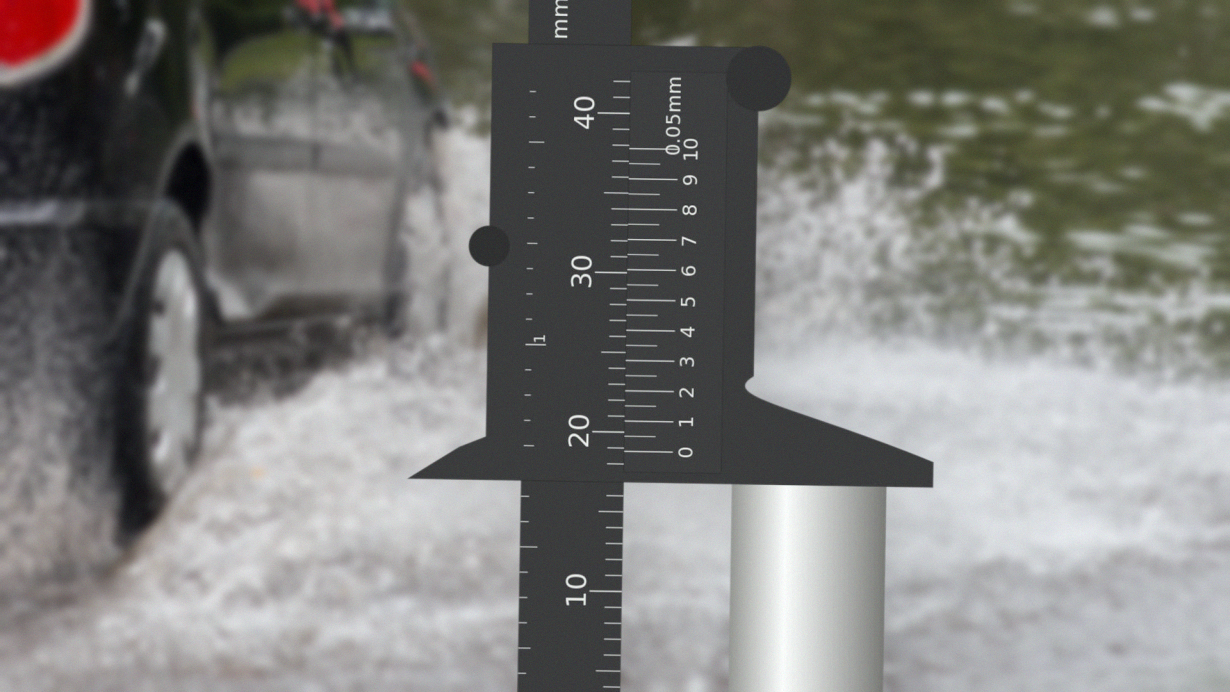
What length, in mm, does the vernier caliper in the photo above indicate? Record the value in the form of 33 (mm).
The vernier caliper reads 18.8 (mm)
